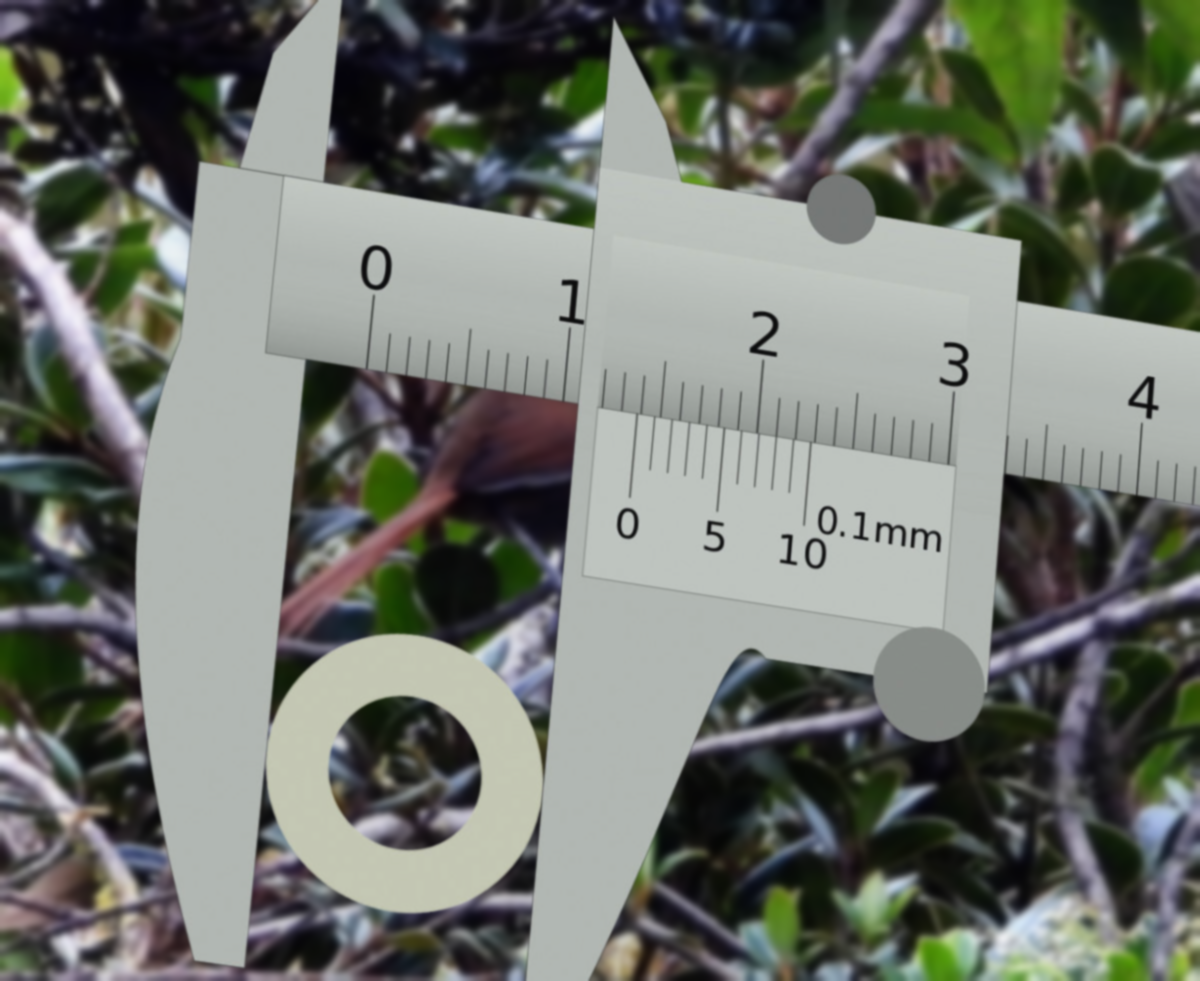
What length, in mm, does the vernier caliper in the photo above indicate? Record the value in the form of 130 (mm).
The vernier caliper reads 13.8 (mm)
